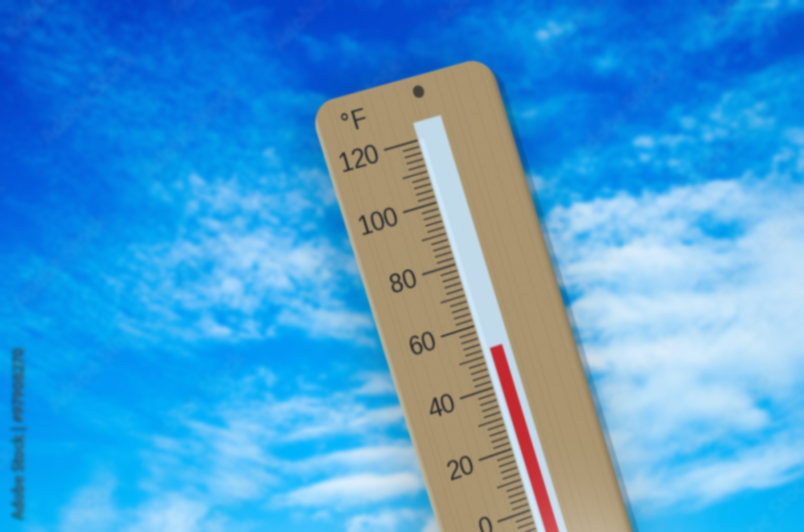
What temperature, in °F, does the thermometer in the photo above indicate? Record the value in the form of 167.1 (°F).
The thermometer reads 52 (°F)
